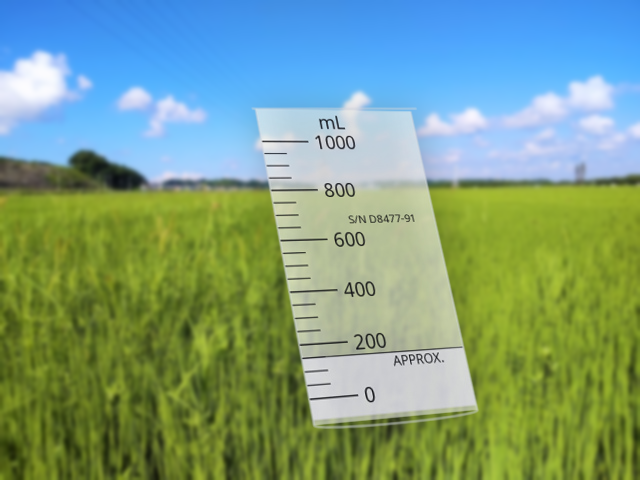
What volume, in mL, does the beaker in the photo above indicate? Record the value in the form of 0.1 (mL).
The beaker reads 150 (mL)
